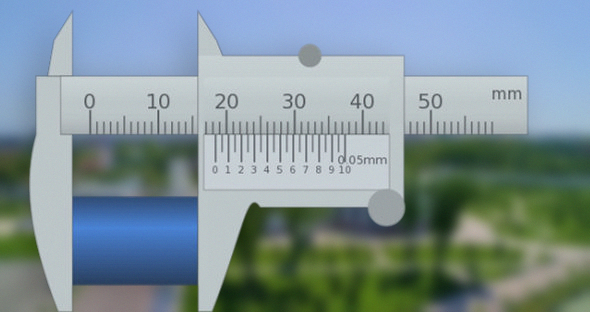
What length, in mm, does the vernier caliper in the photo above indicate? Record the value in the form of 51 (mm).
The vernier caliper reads 18.4 (mm)
